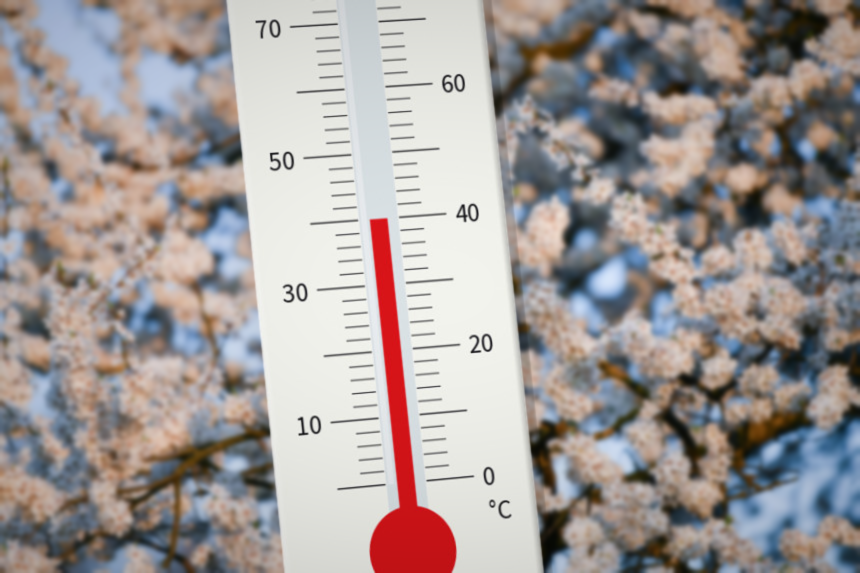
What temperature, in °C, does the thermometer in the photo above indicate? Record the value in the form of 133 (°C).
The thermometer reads 40 (°C)
